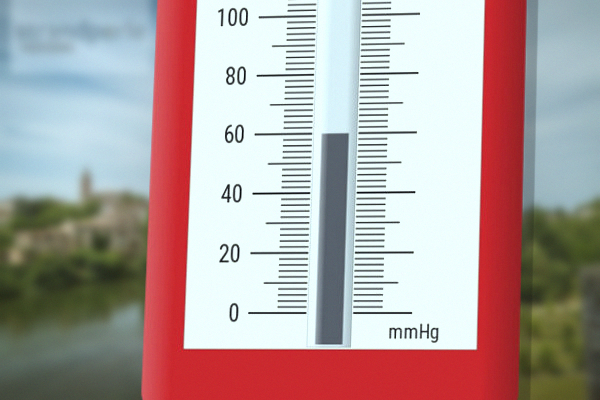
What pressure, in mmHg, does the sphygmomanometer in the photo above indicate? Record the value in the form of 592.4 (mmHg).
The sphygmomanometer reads 60 (mmHg)
